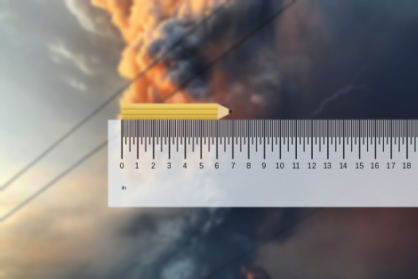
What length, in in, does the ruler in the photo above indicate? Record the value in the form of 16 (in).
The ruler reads 7 (in)
